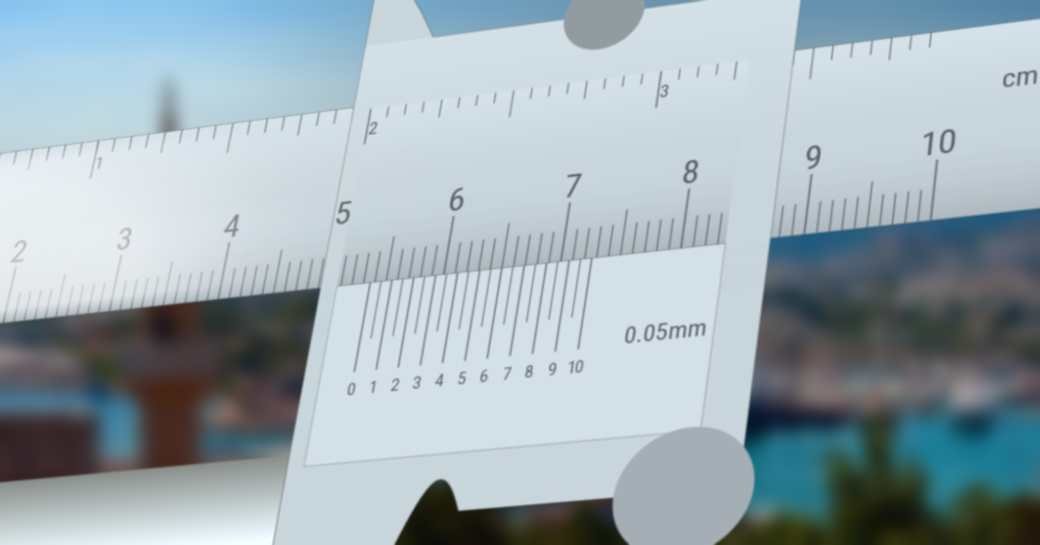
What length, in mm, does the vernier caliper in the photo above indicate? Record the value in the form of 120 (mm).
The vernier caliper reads 53.6 (mm)
